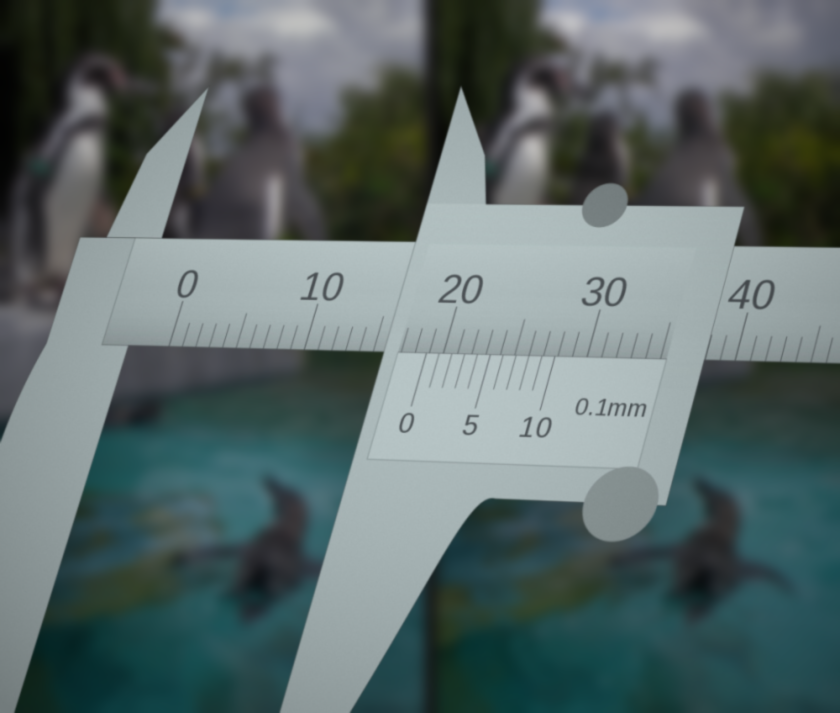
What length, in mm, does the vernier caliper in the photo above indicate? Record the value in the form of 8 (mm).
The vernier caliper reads 18.8 (mm)
